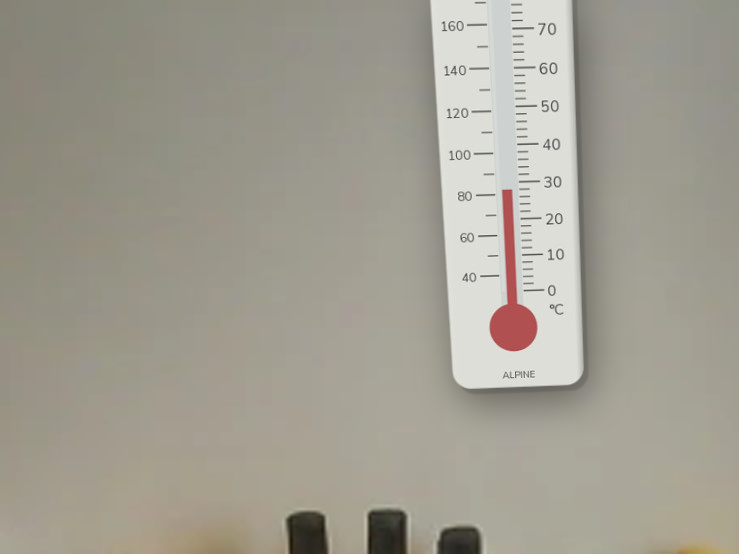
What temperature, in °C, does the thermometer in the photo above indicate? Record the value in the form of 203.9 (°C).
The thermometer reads 28 (°C)
